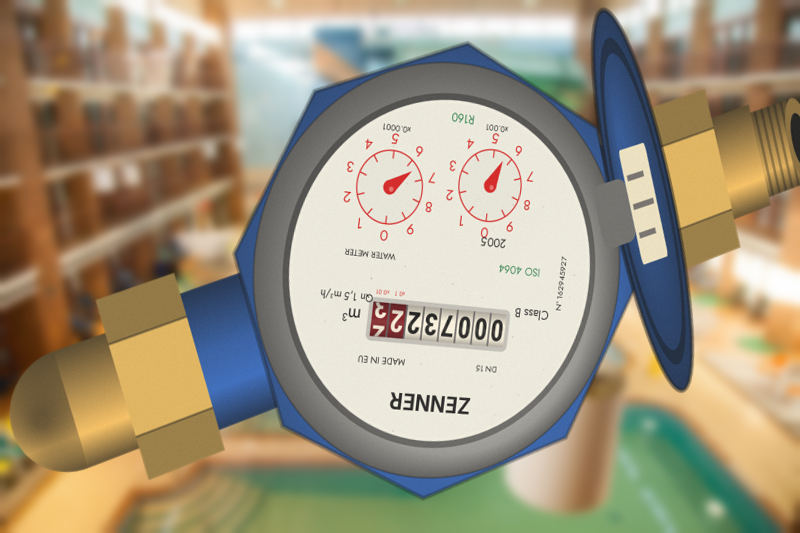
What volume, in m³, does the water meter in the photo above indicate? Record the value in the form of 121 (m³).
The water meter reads 732.2256 (m³)
